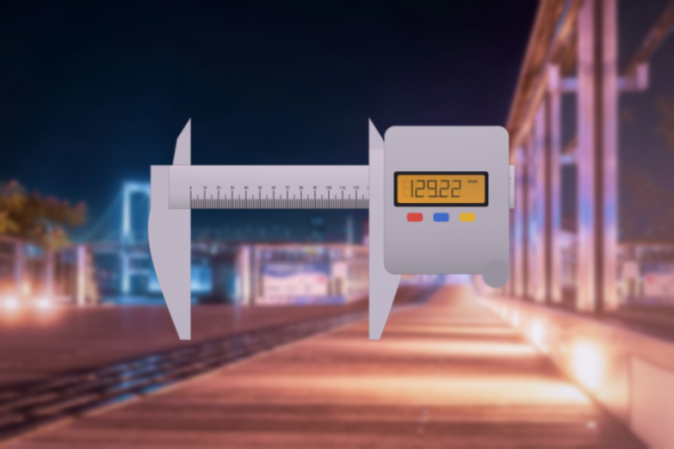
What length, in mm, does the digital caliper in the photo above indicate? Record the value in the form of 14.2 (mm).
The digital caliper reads 129.22 (mm)
